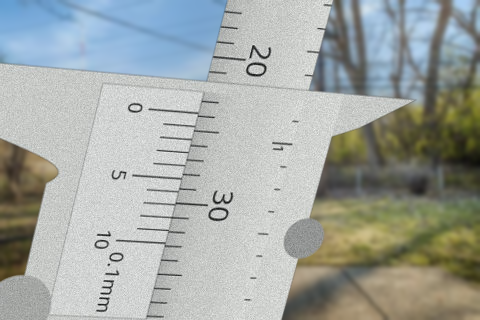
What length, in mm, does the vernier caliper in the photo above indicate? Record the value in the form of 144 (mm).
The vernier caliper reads 23.8 (mm)
